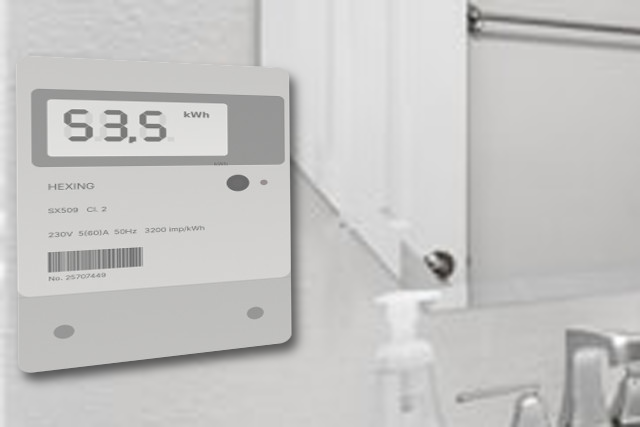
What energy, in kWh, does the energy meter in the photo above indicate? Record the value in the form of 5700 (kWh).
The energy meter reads 53.5 (kWh)
